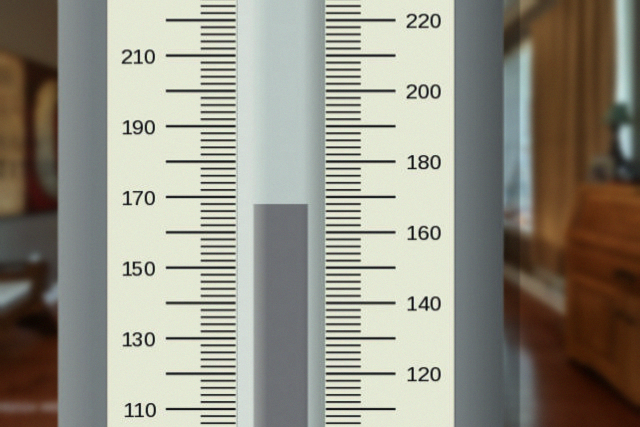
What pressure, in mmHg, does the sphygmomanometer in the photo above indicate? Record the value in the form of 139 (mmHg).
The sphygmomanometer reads 168 (mmHg)
